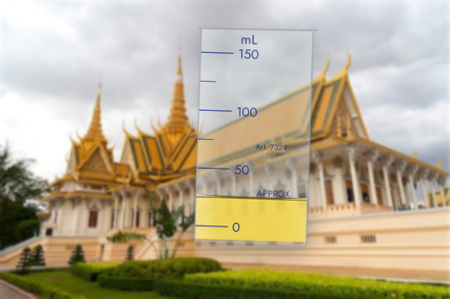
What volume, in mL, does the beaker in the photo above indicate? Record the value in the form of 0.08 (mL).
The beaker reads 25 (mL)
